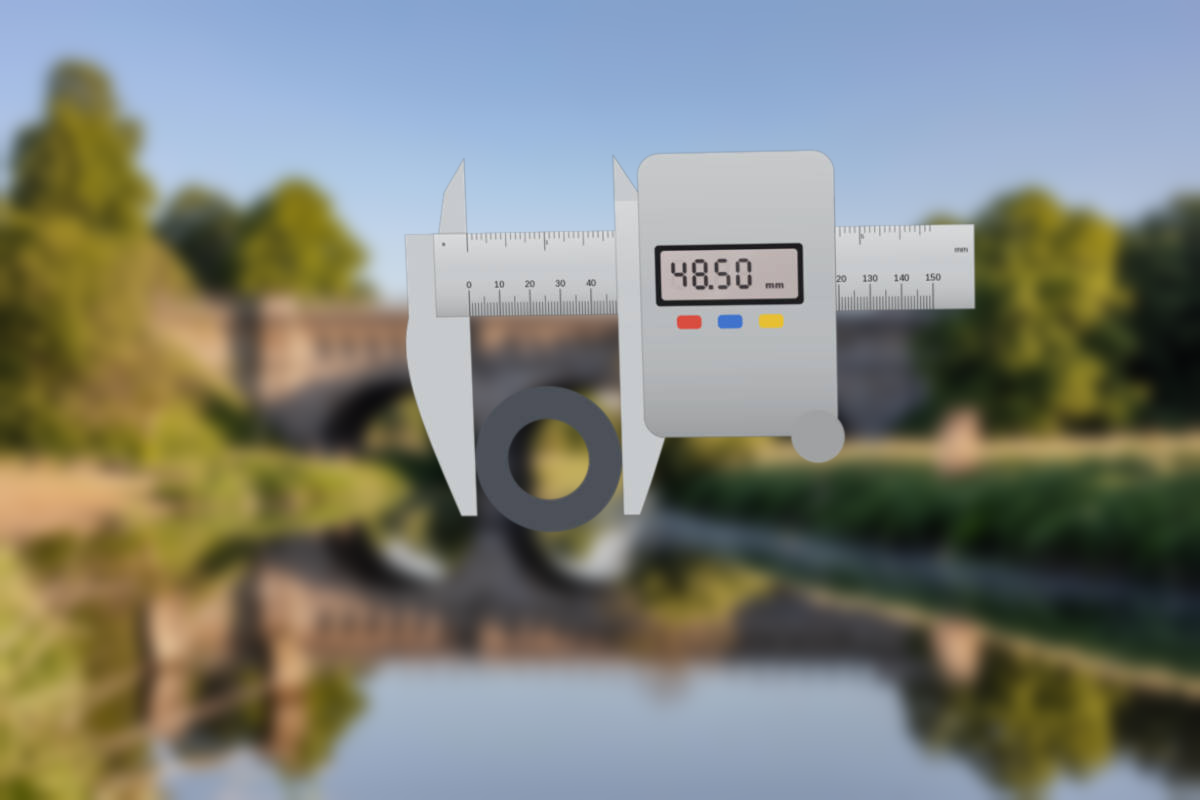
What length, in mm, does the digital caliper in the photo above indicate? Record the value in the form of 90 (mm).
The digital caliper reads 48.50 (mm)
